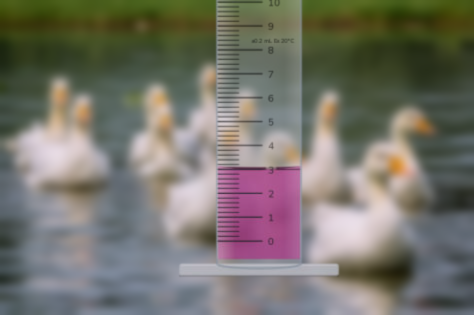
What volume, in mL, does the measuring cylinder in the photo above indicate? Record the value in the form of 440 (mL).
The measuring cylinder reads 3 (mL)
